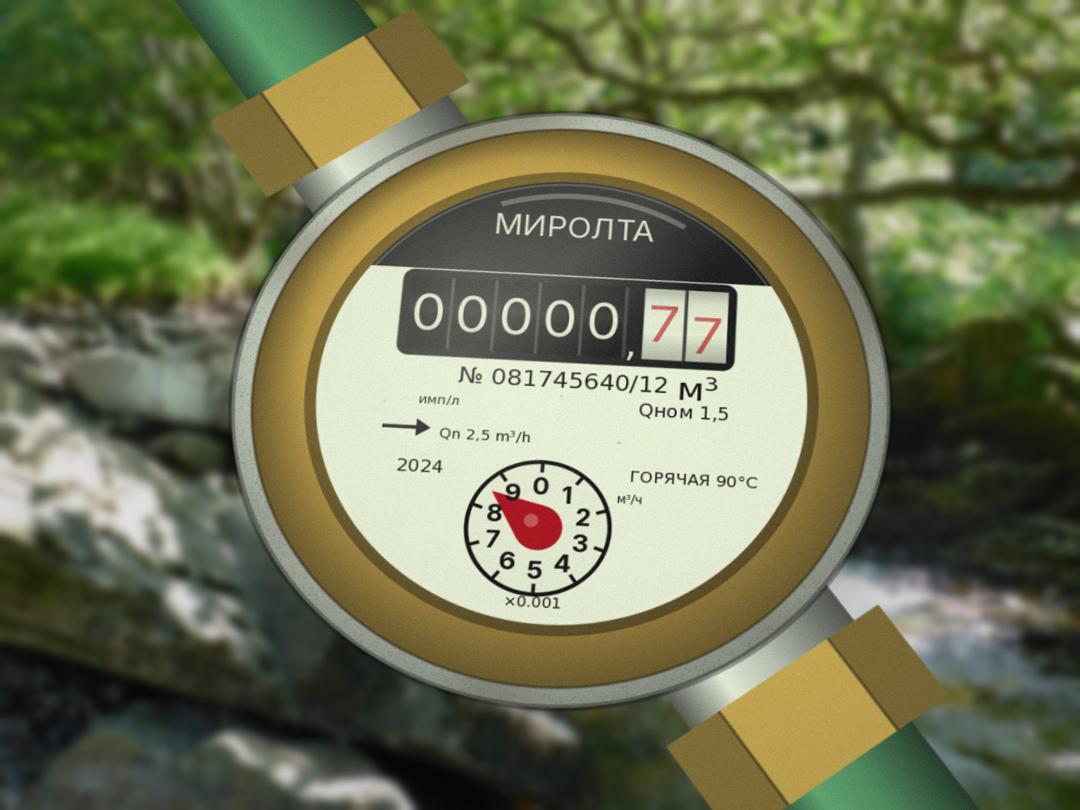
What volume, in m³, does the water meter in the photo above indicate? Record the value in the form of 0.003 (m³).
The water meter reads 0.768 (m³)
